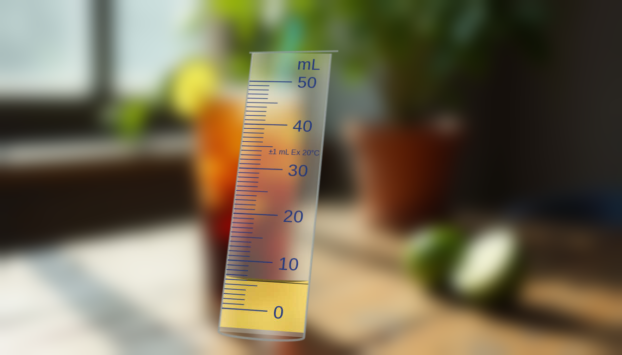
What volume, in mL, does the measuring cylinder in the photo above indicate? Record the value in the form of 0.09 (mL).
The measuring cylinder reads 6 (mL)
